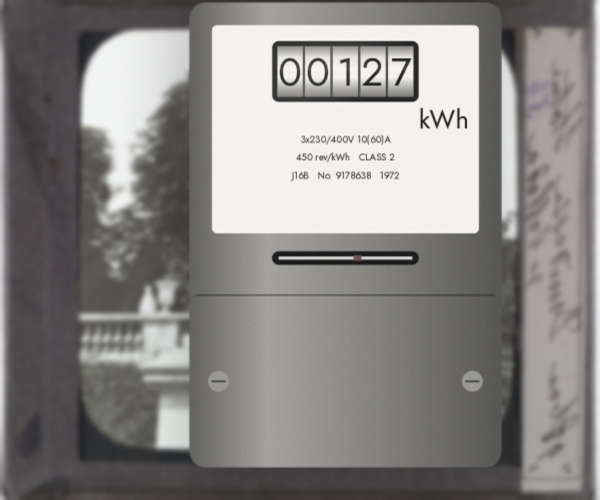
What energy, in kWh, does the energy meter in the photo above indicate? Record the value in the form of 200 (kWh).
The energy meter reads 127 (kWh)
